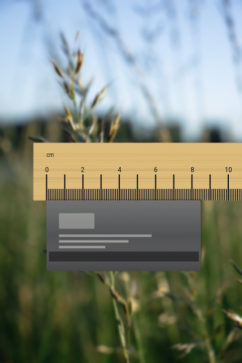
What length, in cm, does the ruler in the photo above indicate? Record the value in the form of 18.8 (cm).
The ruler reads 8.5 (cm)
